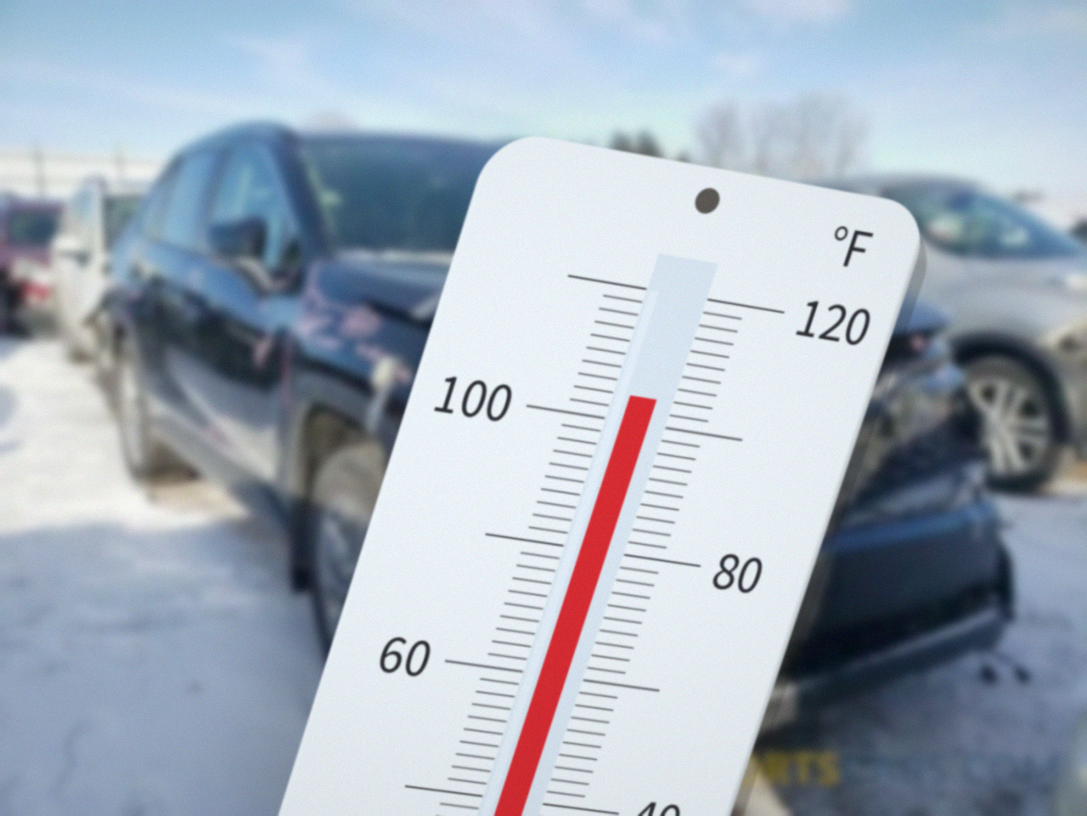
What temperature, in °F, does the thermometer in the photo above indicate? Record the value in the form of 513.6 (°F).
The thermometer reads 104 (°F)
